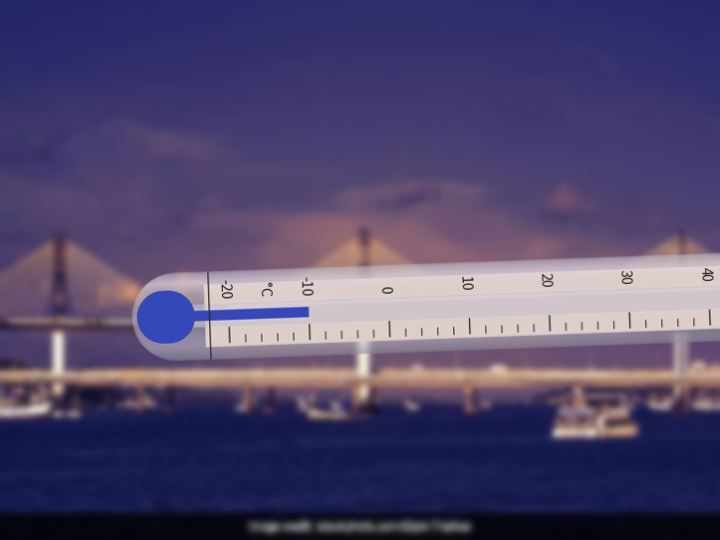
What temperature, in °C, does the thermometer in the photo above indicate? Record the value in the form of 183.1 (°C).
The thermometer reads -10 (°C)
